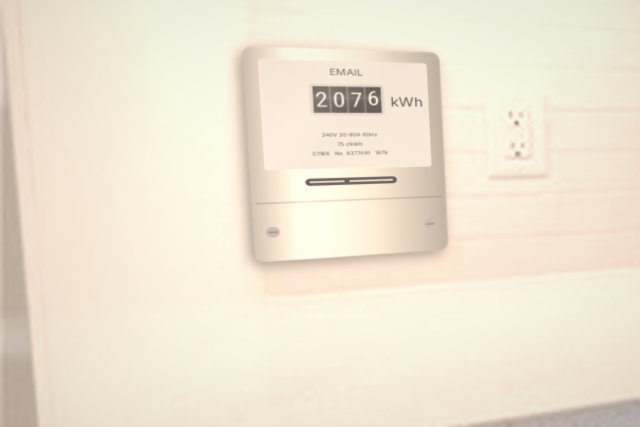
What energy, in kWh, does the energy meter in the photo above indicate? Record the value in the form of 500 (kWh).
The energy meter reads 2076 (kWh)
